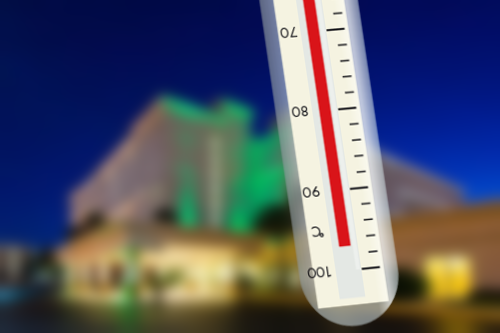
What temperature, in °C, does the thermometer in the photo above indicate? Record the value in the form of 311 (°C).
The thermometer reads 97 (°C)
